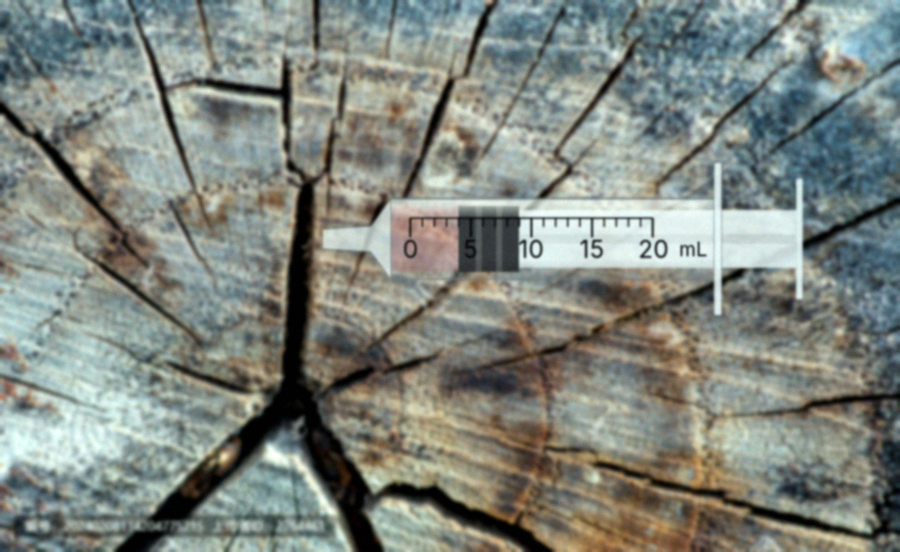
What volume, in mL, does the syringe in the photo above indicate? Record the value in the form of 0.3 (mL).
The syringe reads 4 (mL)
